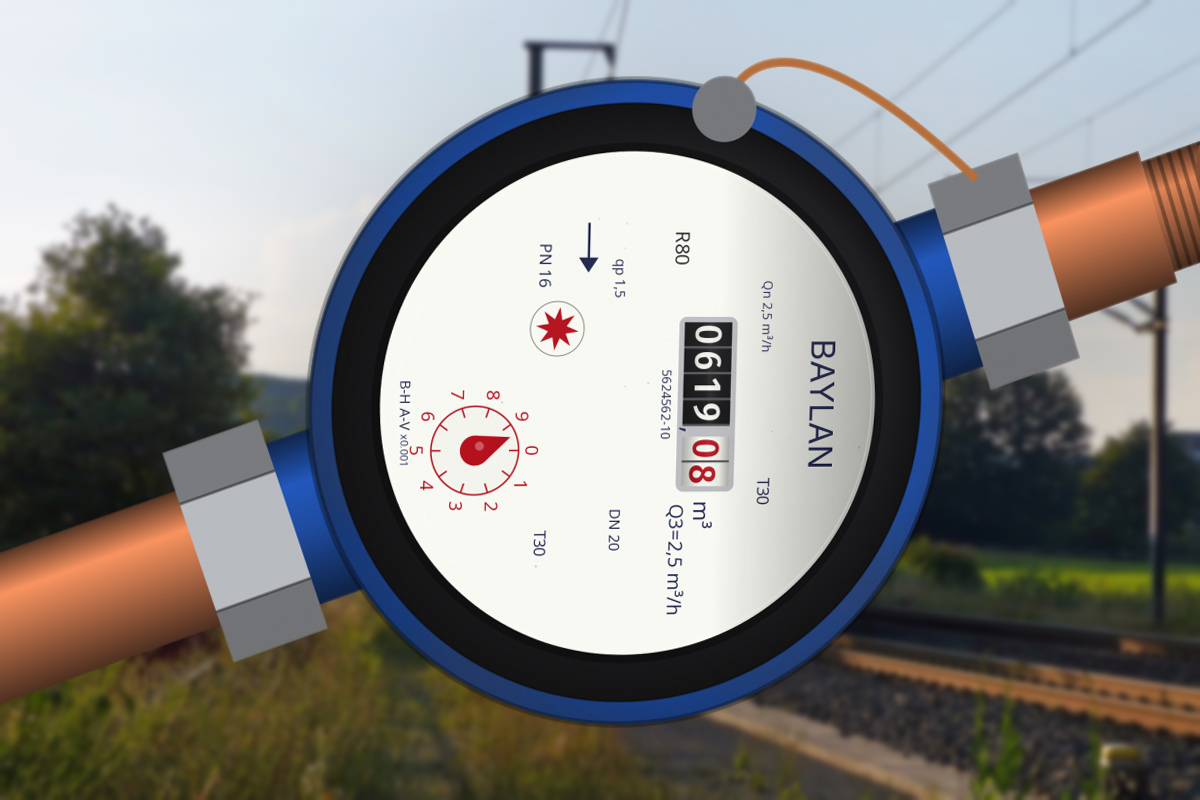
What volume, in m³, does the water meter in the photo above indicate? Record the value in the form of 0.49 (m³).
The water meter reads 619.079 (m³)
